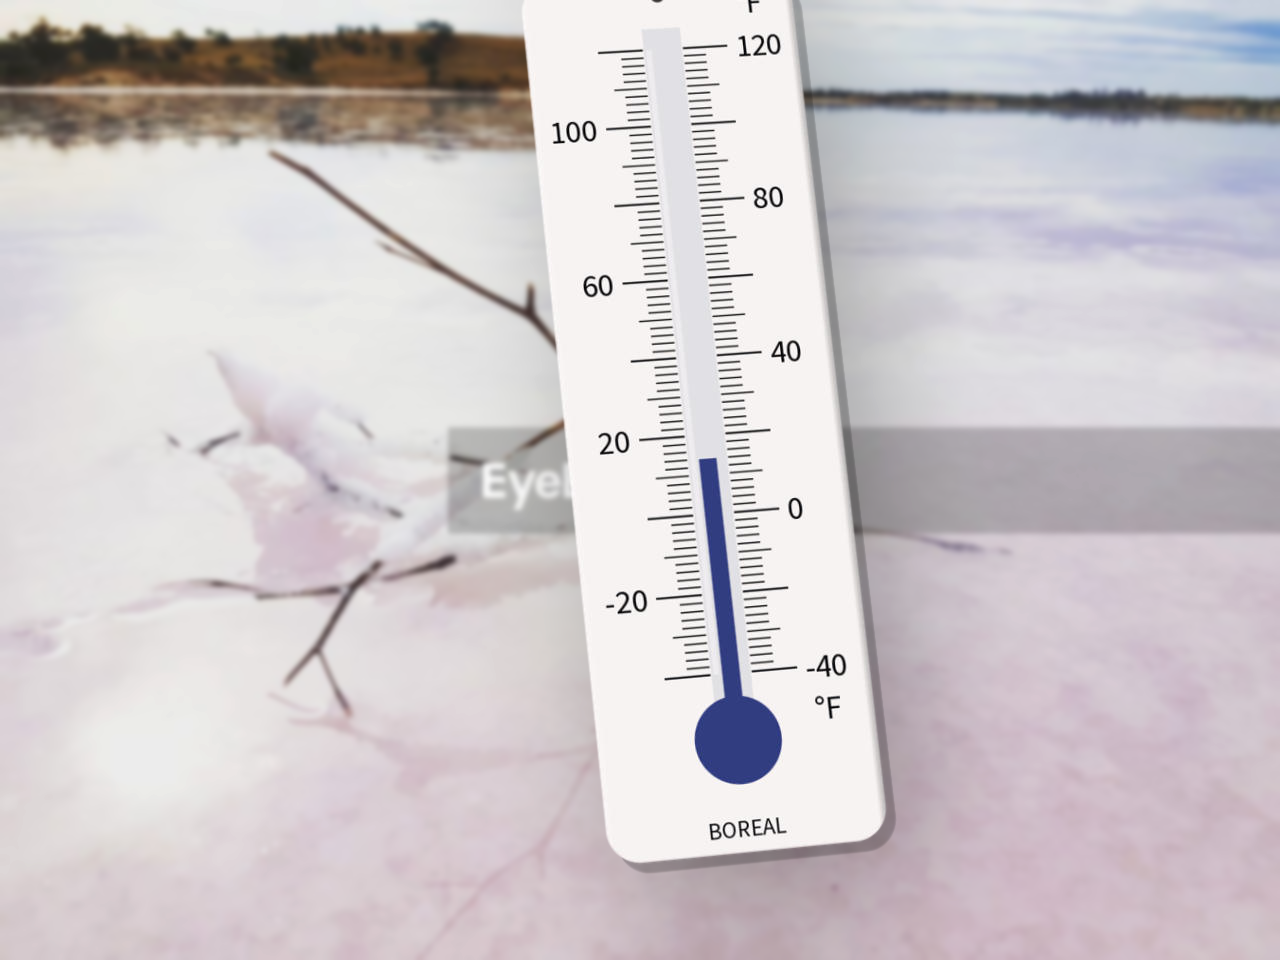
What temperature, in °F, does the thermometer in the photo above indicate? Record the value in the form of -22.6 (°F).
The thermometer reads 14 (°F)
